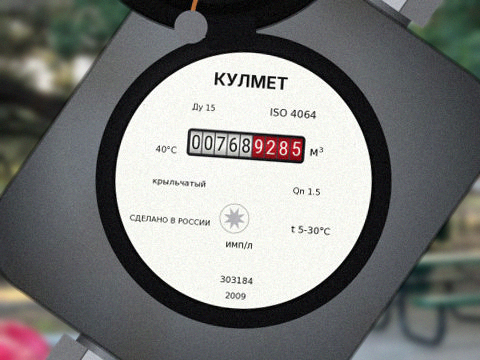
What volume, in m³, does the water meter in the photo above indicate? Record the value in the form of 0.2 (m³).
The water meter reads 768.9285 (m³)
